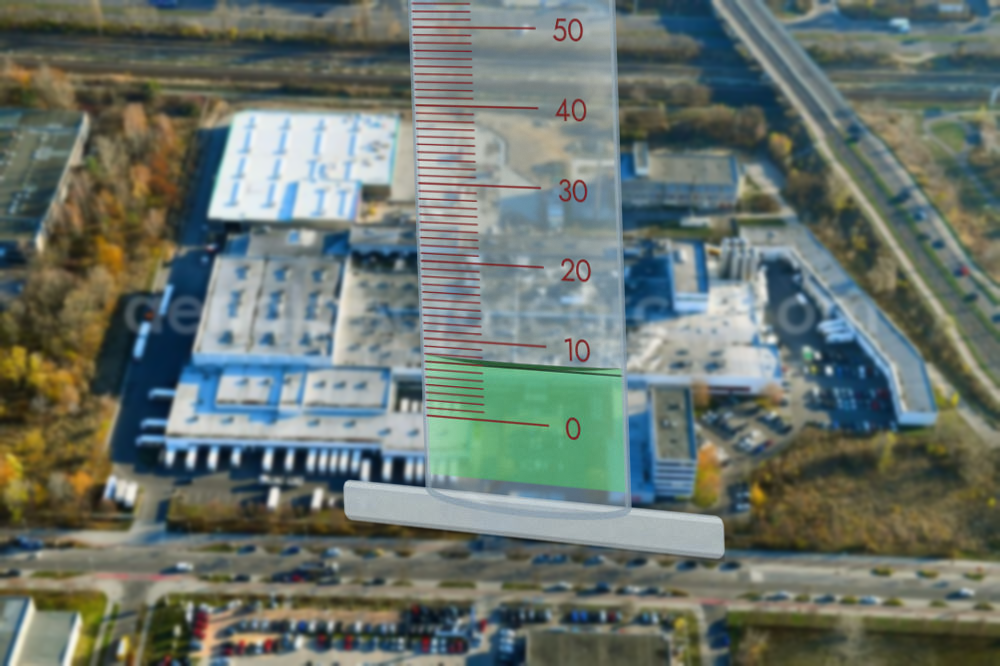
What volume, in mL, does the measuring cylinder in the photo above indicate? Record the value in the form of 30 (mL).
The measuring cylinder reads 7 (mL)
